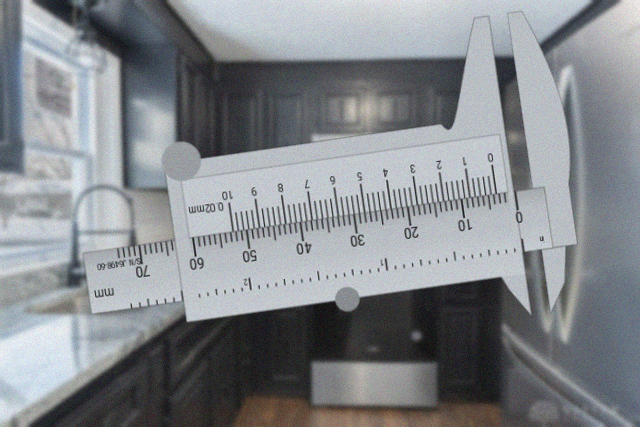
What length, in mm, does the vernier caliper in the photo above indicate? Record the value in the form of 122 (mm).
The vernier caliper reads 3.5 (mm)
